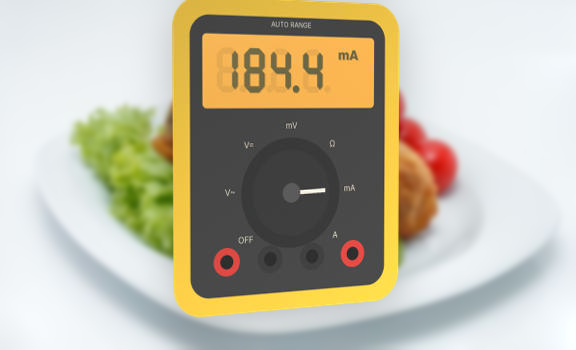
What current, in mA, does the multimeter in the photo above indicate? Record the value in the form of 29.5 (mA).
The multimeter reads 184.4 (mA)
